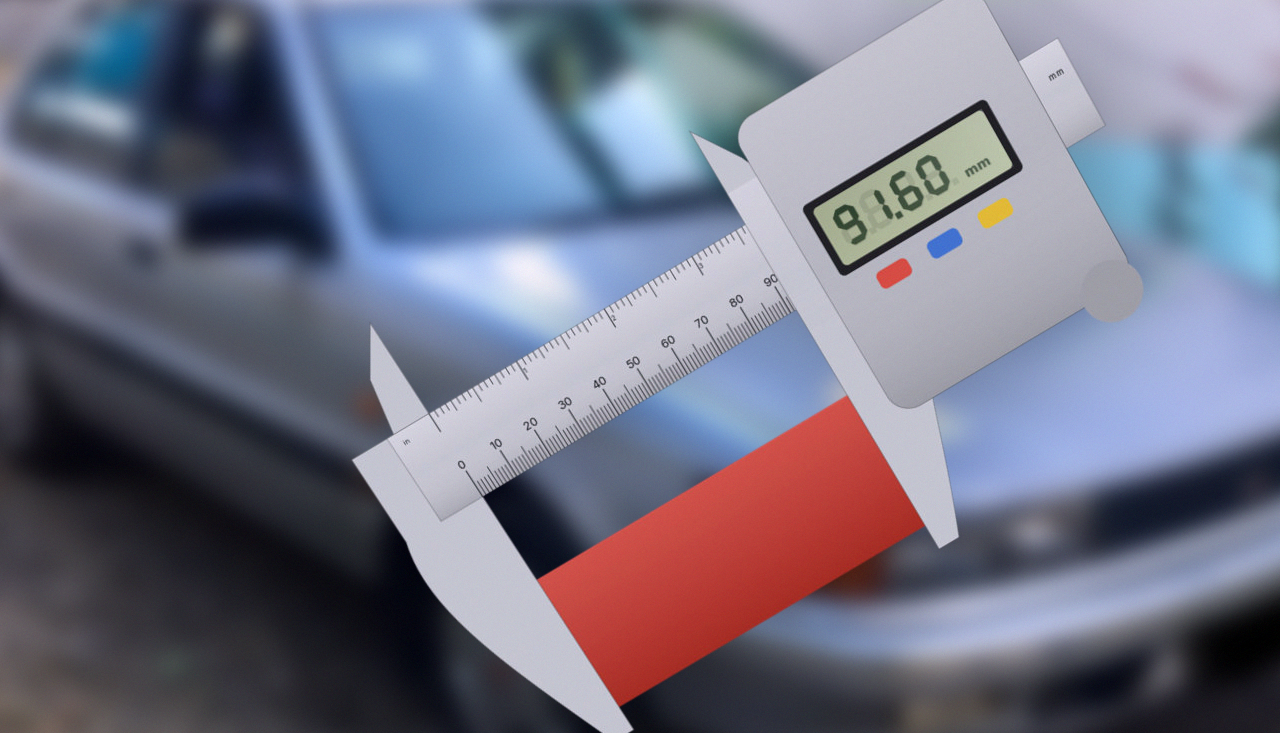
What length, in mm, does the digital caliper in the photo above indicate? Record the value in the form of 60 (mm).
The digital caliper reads 91.60 (mm)
